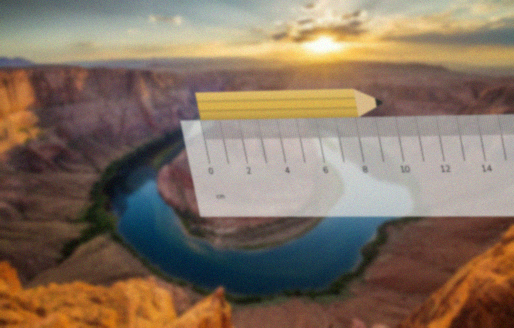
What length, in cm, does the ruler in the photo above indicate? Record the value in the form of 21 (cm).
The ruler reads 9.5 (cm)
